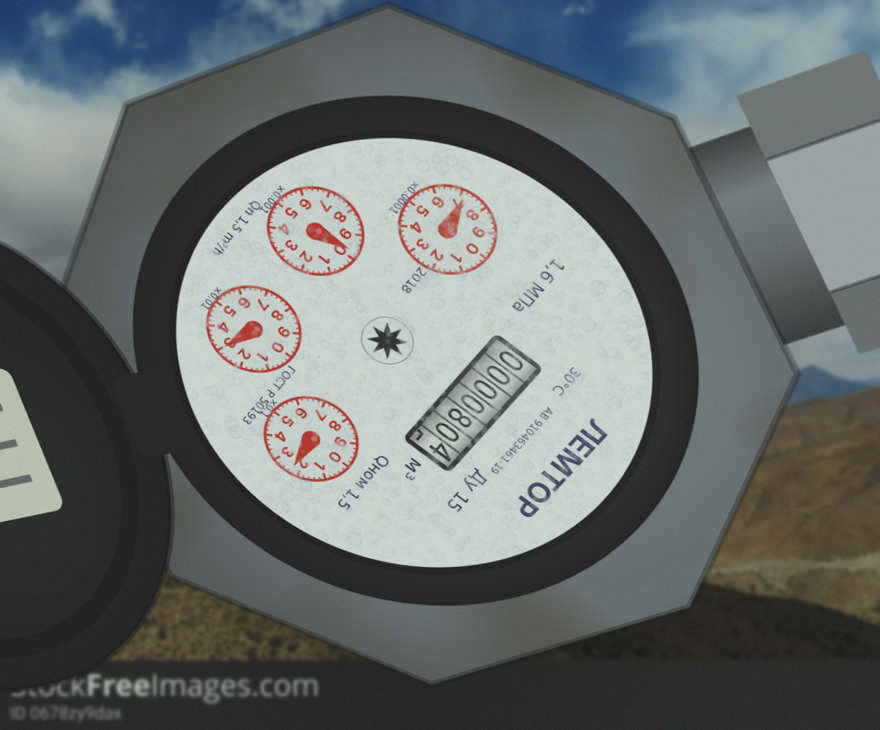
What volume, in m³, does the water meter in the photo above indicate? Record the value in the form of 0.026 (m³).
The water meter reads 804.2297 (m³)
